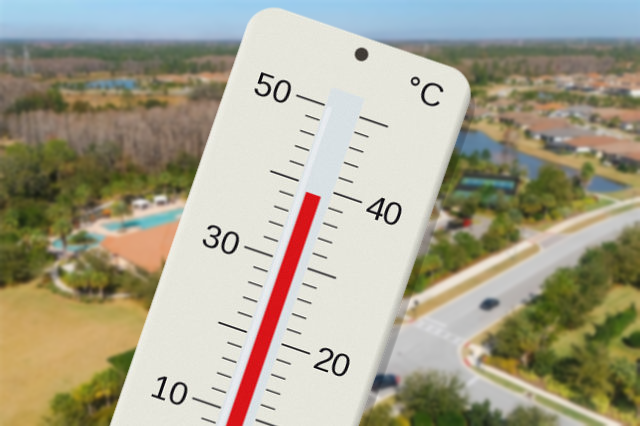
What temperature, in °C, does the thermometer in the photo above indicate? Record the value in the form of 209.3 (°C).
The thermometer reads 39 (°C)
